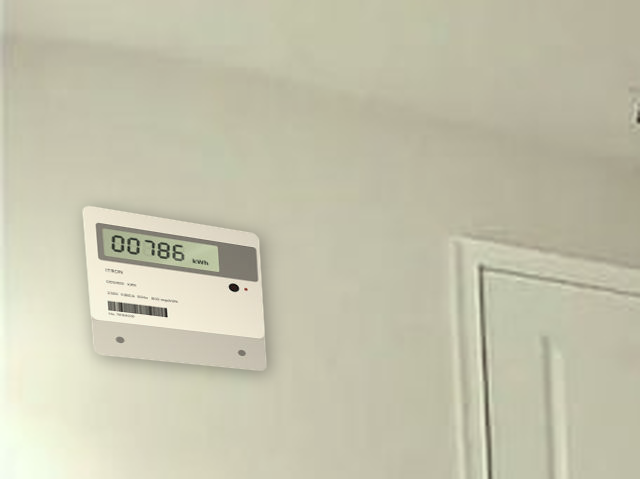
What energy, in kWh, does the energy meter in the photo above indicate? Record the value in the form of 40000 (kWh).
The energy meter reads 786 (kWh)
